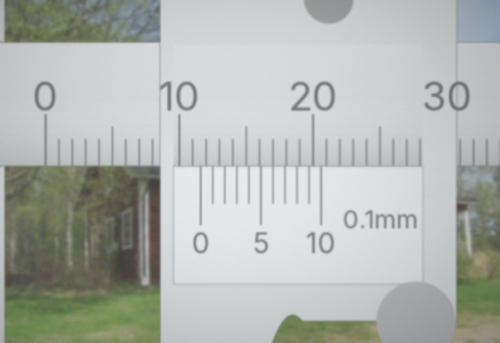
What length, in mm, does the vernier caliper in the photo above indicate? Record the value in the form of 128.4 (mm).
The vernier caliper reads 11.6 (mm)
